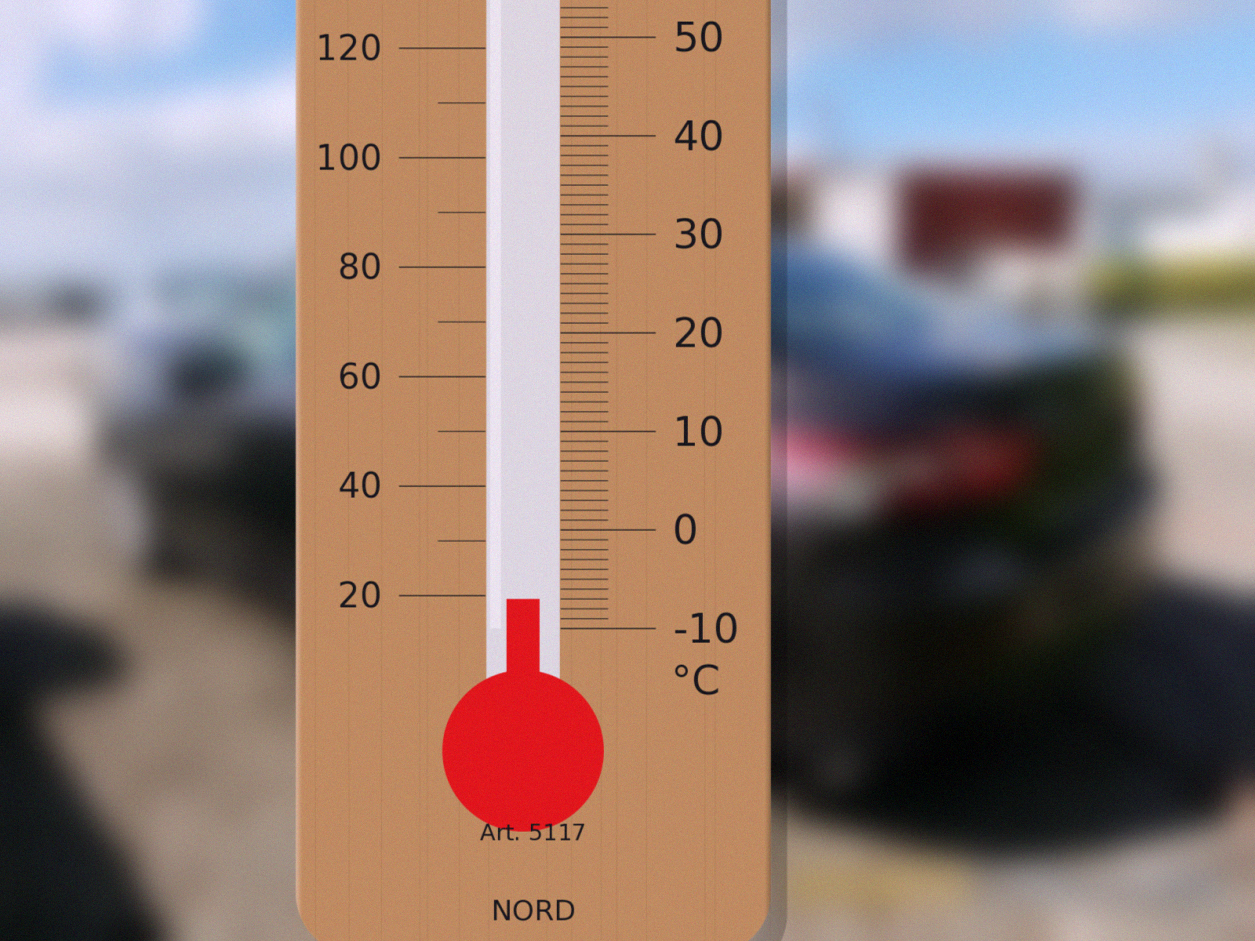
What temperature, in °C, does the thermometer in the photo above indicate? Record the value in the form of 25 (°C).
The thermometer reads -7 (°C)
